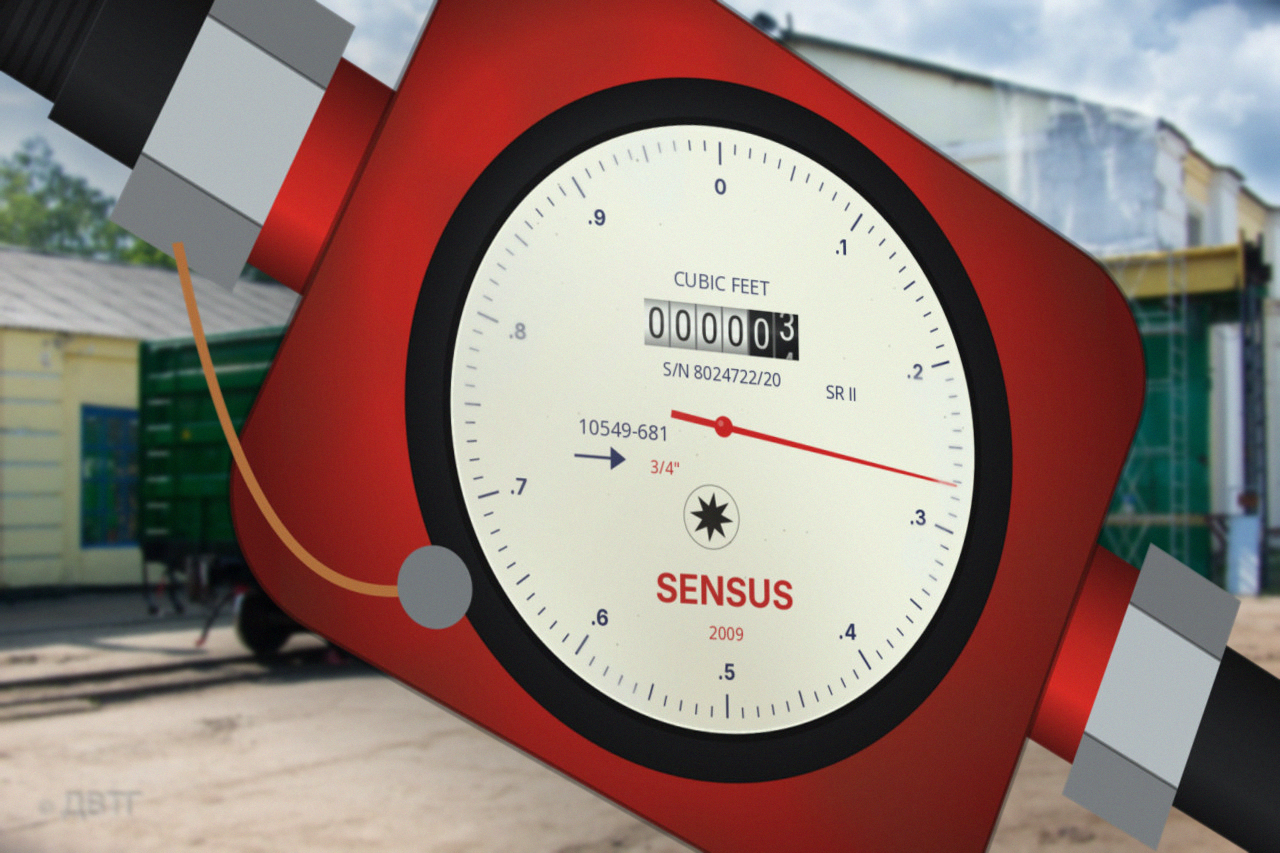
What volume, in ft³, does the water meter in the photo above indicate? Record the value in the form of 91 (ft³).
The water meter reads 3.27 (ft³)
